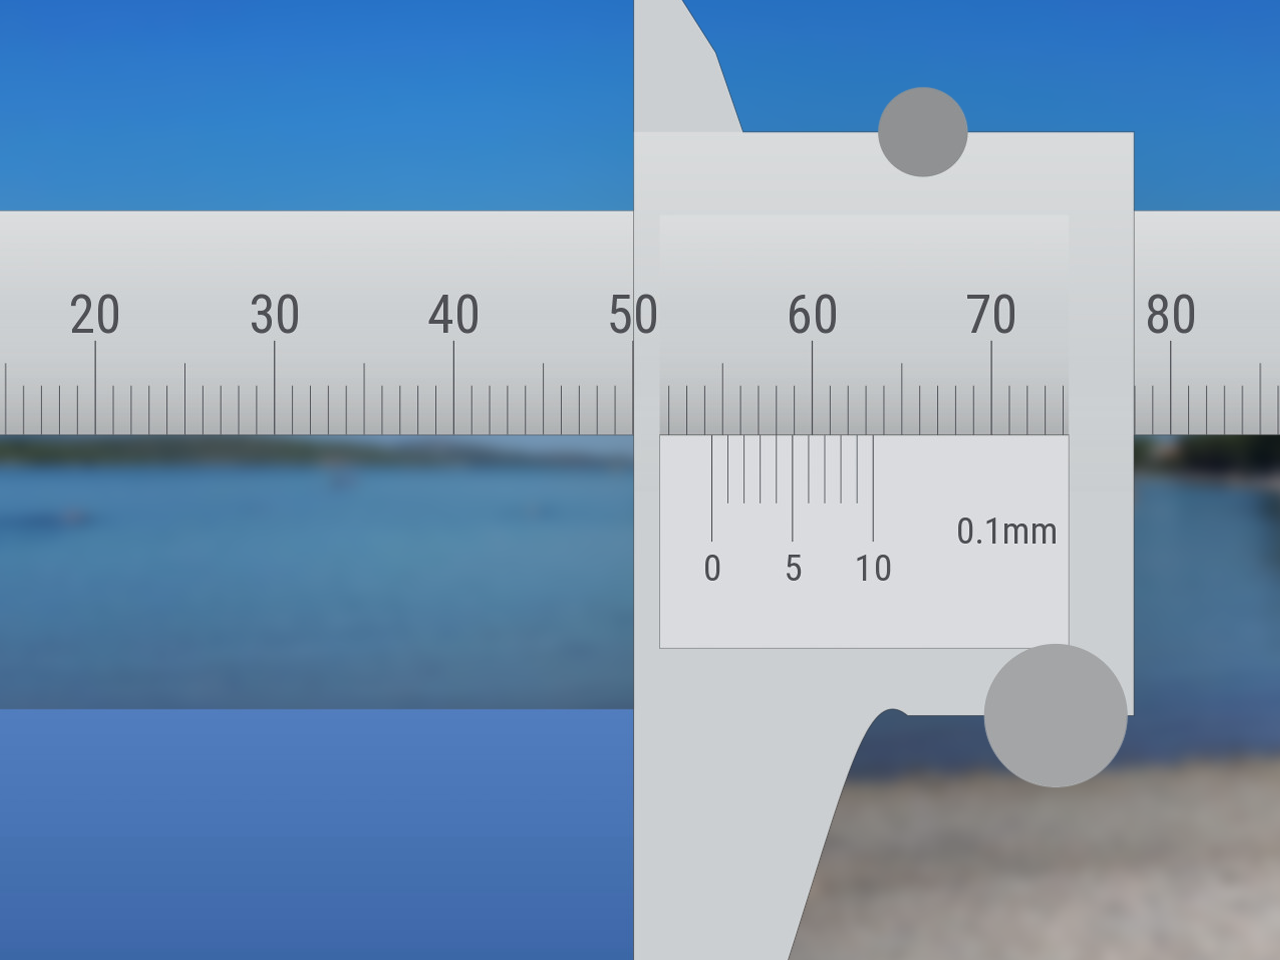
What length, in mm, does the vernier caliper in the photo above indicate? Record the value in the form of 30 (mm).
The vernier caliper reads 54.4 (mm)
